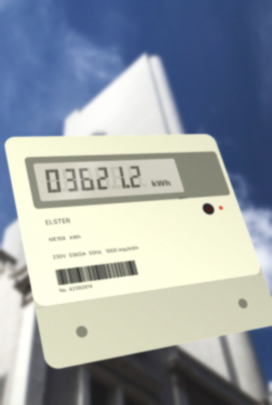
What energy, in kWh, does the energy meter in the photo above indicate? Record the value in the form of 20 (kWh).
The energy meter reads 3621.2 (kWh)
